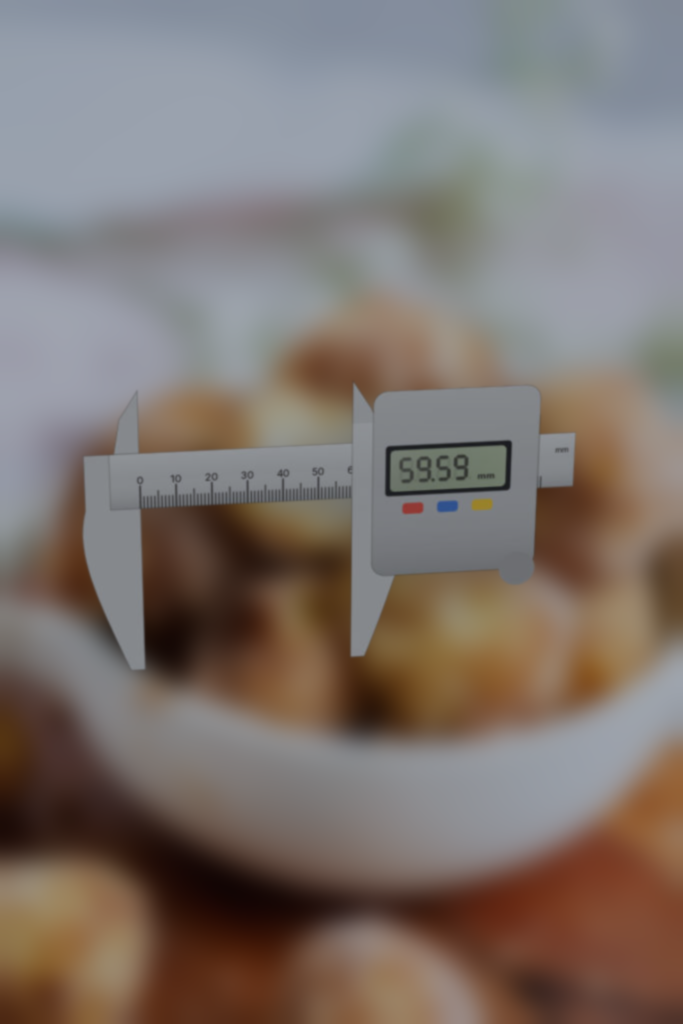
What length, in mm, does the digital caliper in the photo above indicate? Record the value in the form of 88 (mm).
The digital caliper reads 59.59 (mm)
